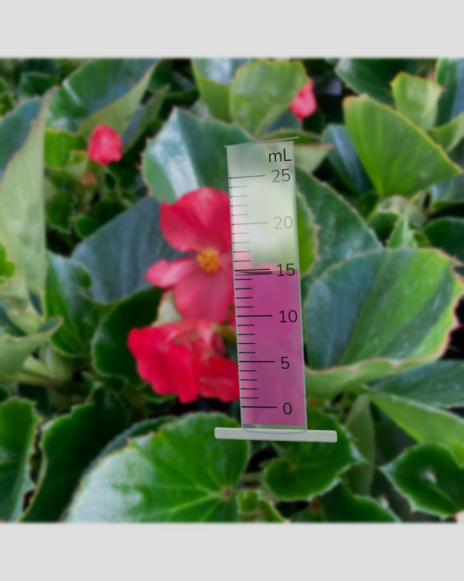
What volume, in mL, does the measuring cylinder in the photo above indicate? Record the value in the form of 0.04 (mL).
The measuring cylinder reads 14.5 (mL)
